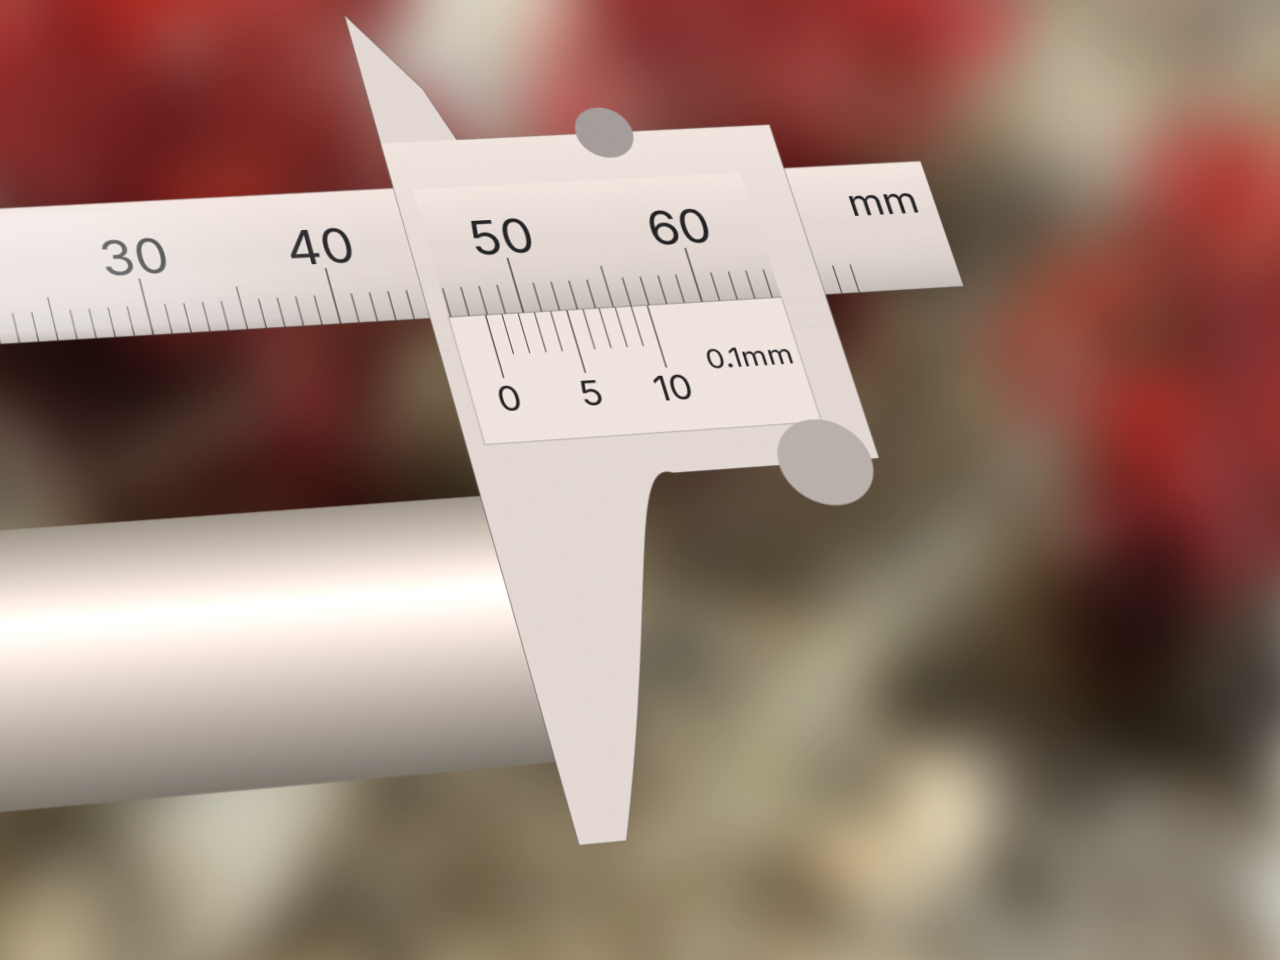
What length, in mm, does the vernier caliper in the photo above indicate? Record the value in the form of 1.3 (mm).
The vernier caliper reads 47.9 (mm)
